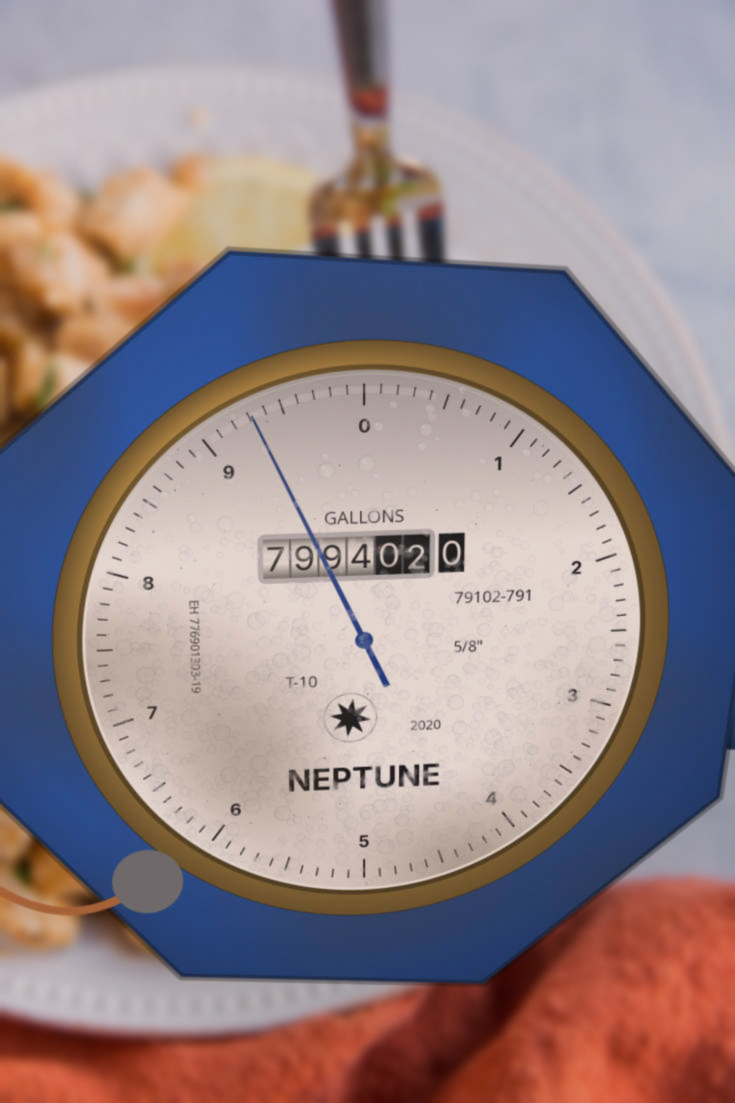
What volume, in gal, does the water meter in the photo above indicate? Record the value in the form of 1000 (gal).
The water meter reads 7994019.3 (gal)
